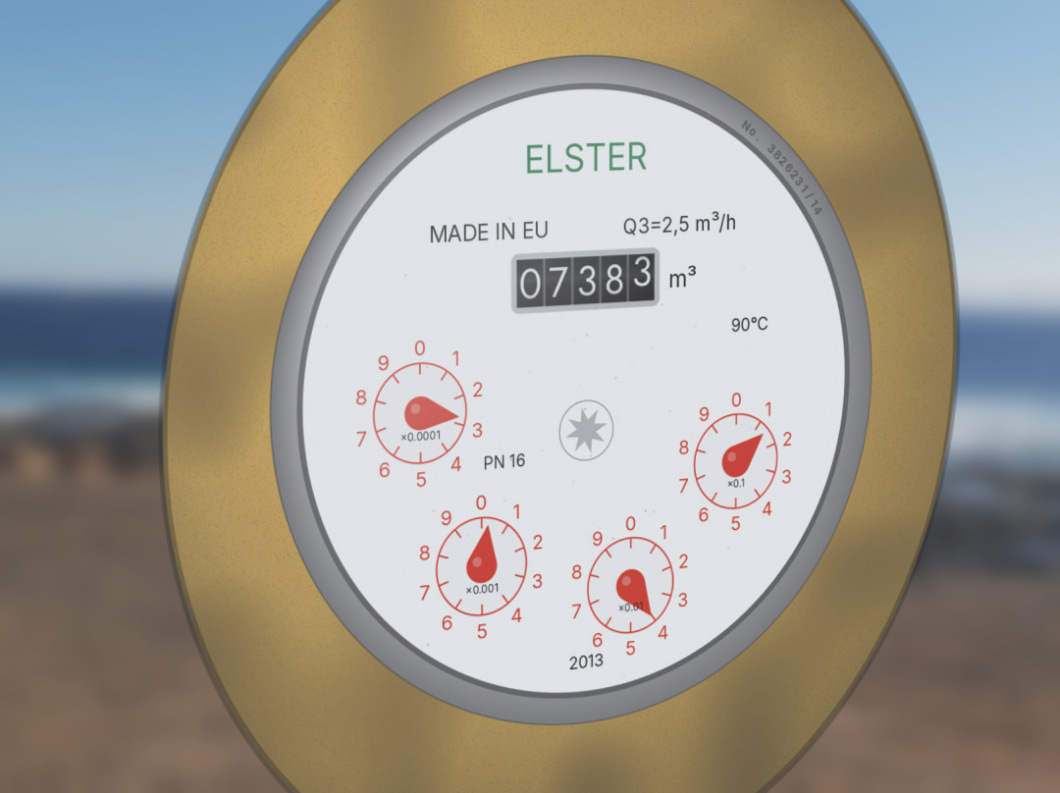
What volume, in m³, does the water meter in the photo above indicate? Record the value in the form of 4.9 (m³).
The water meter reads 7383.1402 (m³)
